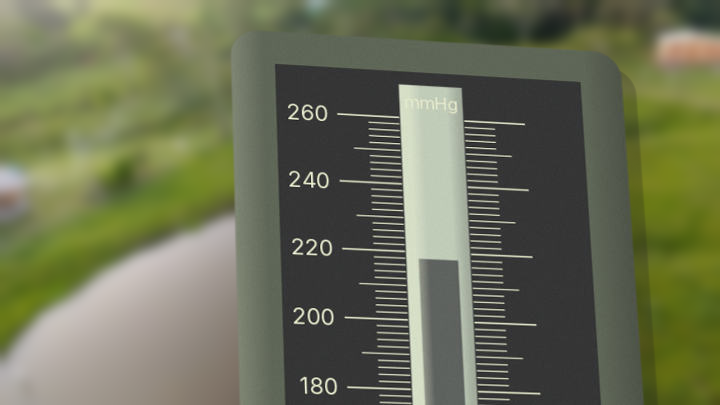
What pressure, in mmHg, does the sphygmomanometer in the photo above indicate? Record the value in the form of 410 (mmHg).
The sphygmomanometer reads 218 (mmHg)
